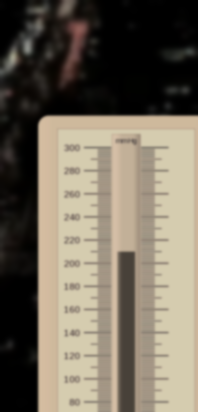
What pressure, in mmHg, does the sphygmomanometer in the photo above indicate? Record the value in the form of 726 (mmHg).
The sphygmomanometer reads 210 (mmHg)
